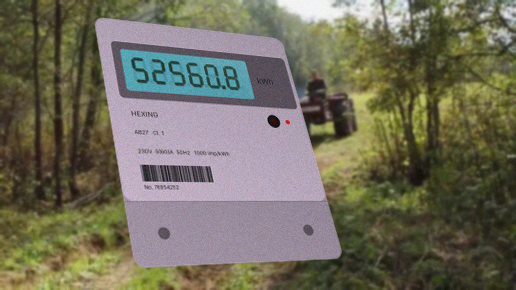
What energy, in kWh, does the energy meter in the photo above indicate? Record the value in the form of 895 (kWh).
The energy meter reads 52560.8 (kWh)
